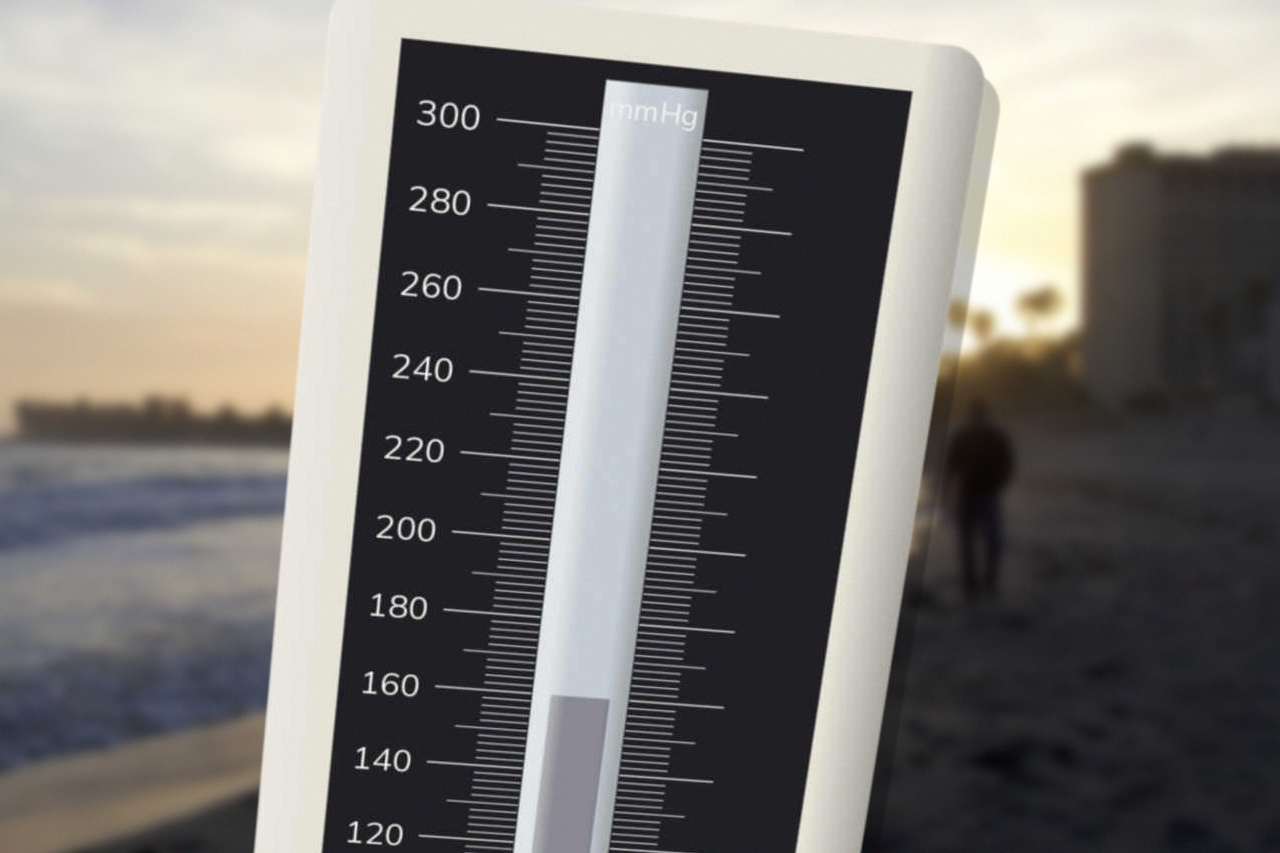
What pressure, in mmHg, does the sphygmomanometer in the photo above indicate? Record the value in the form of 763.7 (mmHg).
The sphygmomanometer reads 160 (mmHg)
